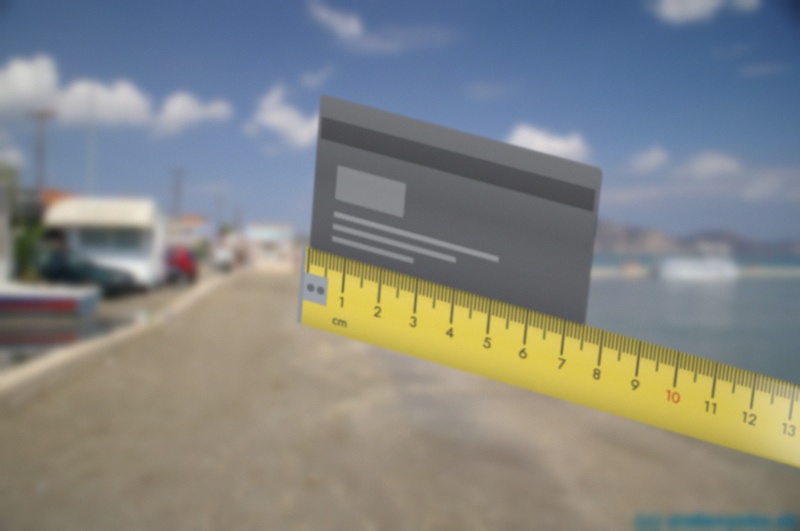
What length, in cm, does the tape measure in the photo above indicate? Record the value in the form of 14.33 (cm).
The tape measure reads 7.5 (cm)
